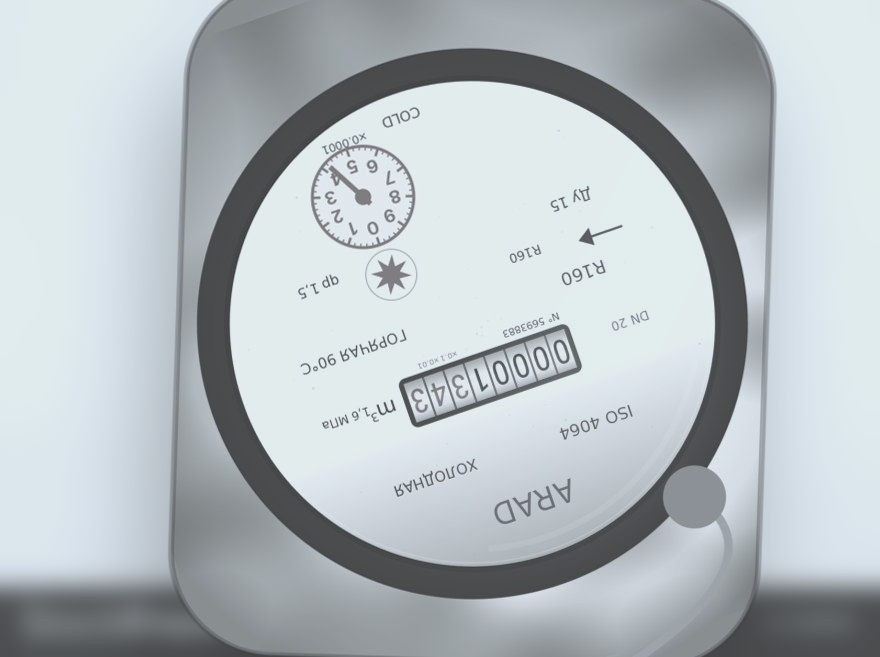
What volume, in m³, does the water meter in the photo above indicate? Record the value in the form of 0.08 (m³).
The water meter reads 1.3434 (m³)
